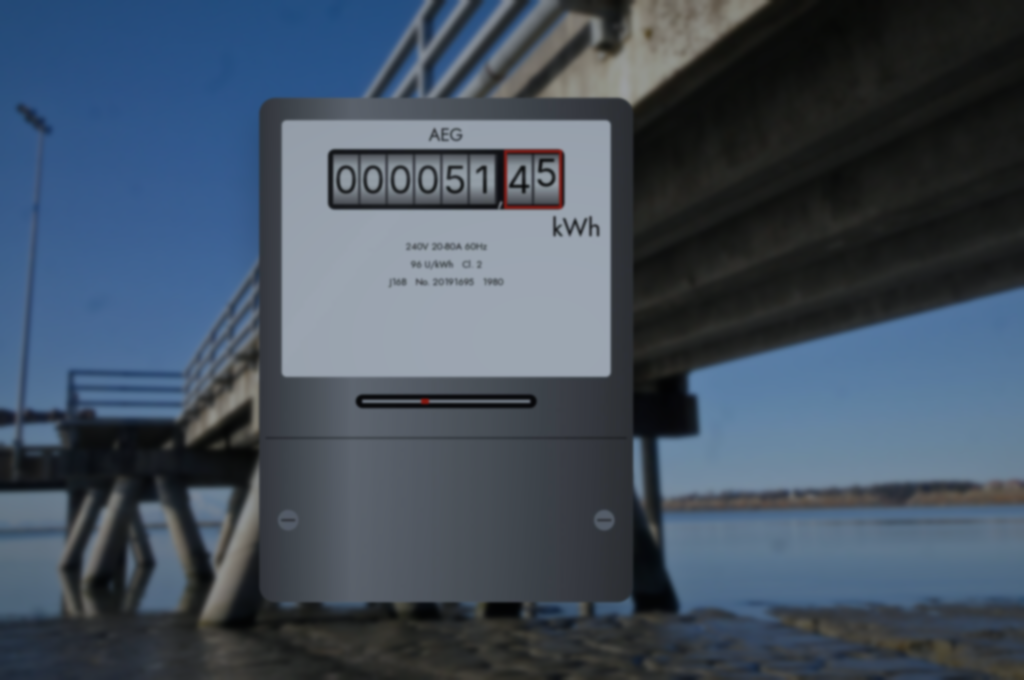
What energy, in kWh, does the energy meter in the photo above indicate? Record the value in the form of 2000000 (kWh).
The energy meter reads 51.45 (kWh)
